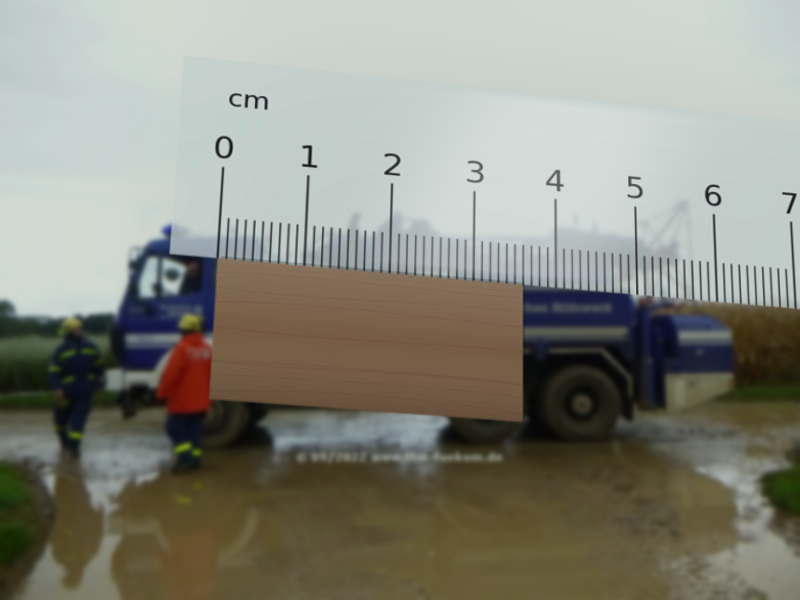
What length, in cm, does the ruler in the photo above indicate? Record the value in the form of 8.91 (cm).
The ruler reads 3.6 (cm)
